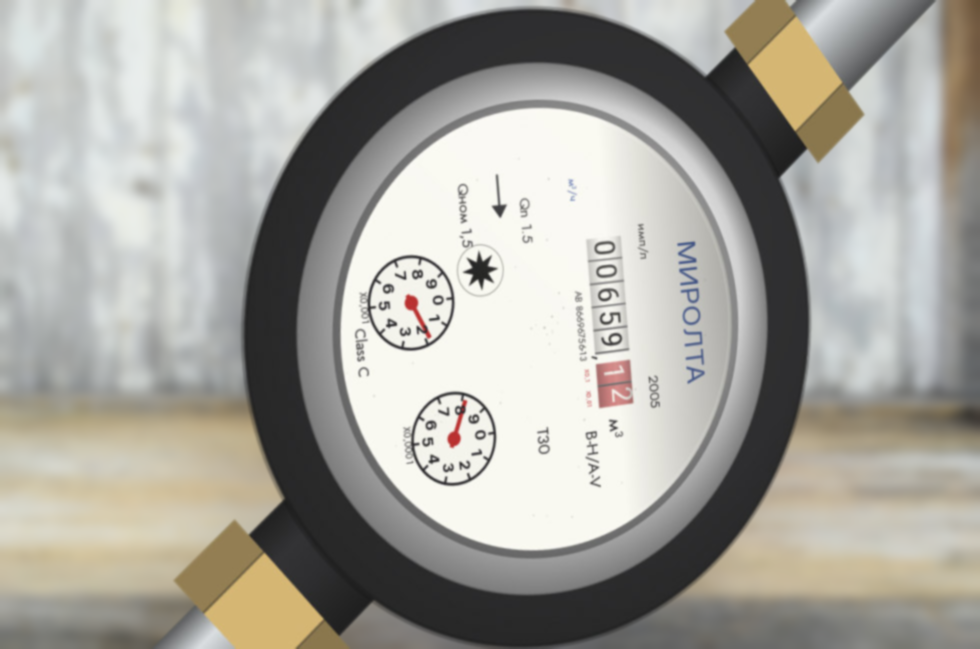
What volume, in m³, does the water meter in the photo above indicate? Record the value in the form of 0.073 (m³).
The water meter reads 659.1218 (m³)
